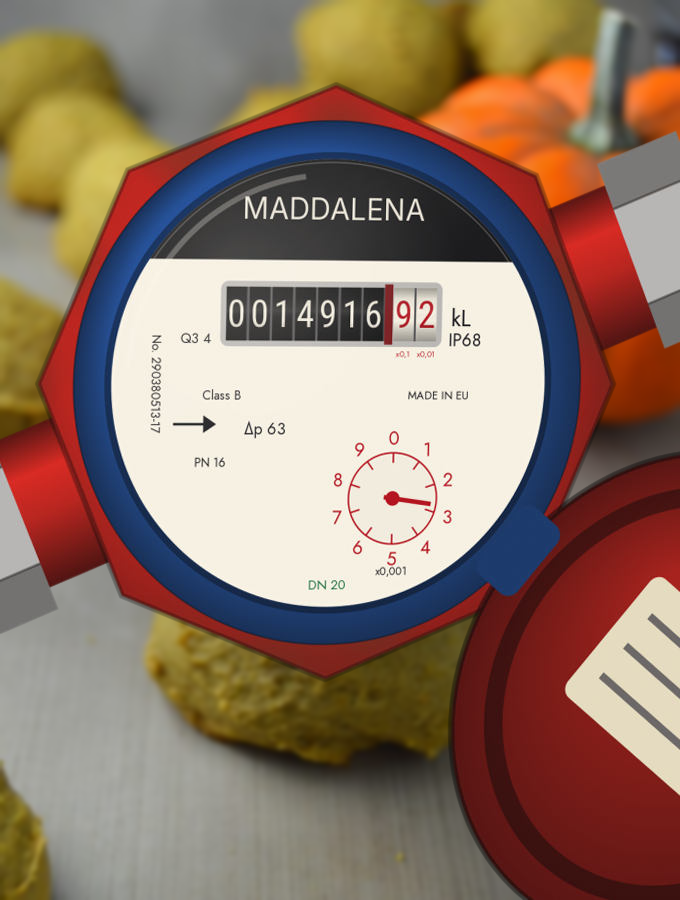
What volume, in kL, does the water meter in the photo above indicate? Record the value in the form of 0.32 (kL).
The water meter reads 14916.922 (kL)
